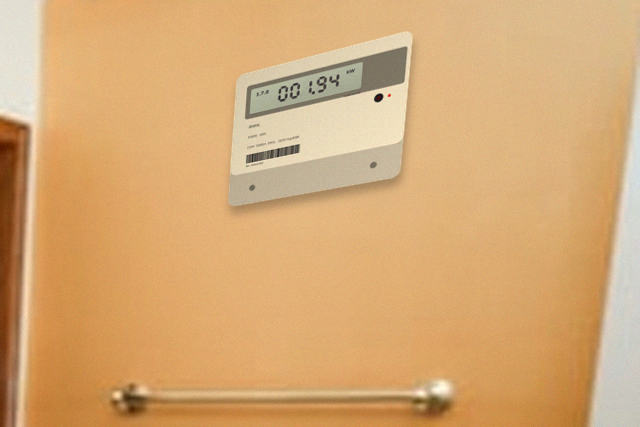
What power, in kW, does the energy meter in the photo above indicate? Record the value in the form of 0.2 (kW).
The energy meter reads 1.94 (kW)
